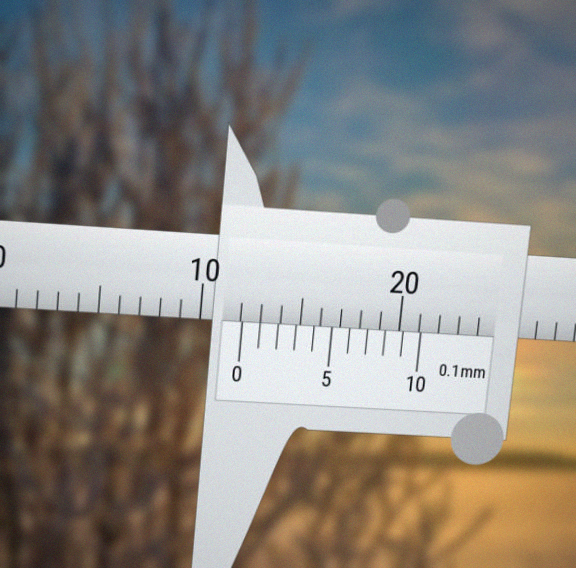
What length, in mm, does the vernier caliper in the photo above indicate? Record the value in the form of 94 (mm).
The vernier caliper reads 12.1 (mm)
